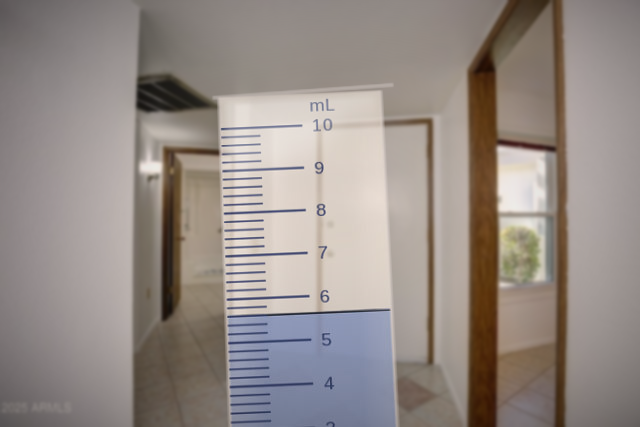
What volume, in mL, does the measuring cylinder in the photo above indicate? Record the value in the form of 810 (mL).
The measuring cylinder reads 5.6 (mL)
